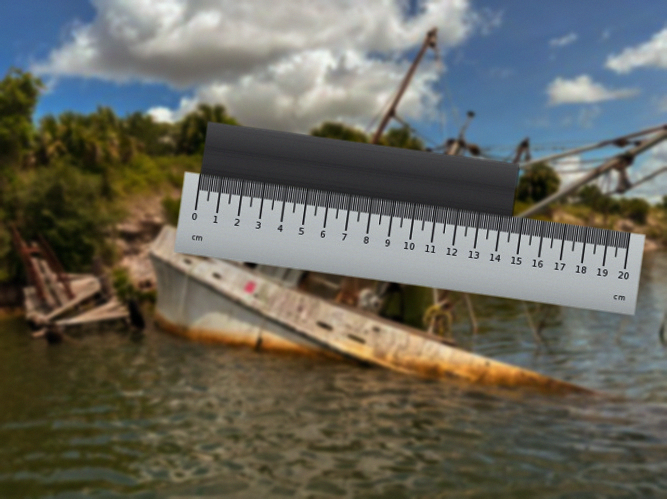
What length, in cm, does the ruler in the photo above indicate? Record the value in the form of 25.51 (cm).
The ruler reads 14.5 (cm)
